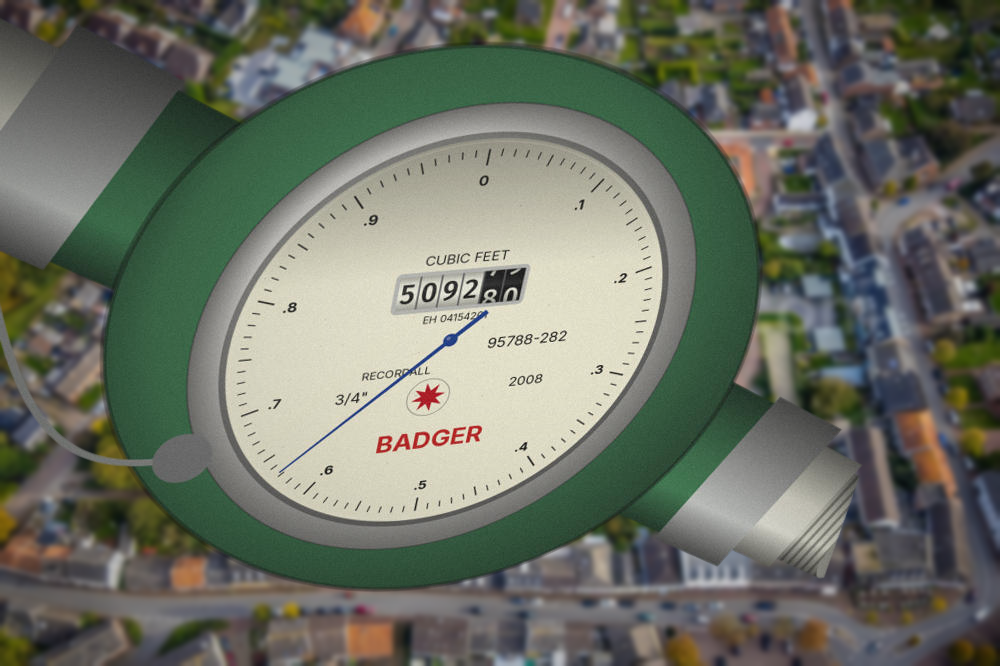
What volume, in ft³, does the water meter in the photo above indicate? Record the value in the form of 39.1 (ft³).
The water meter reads 509279.63 (ft³)
